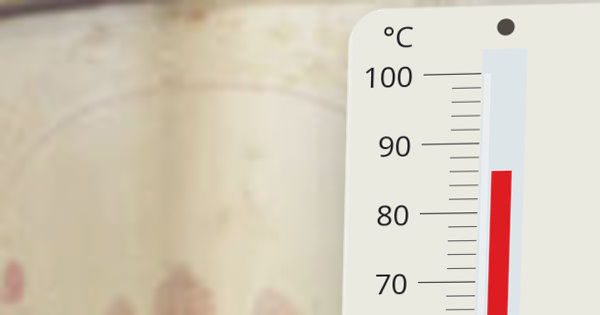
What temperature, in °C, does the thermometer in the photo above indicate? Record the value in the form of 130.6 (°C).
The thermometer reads 86 (°C)
